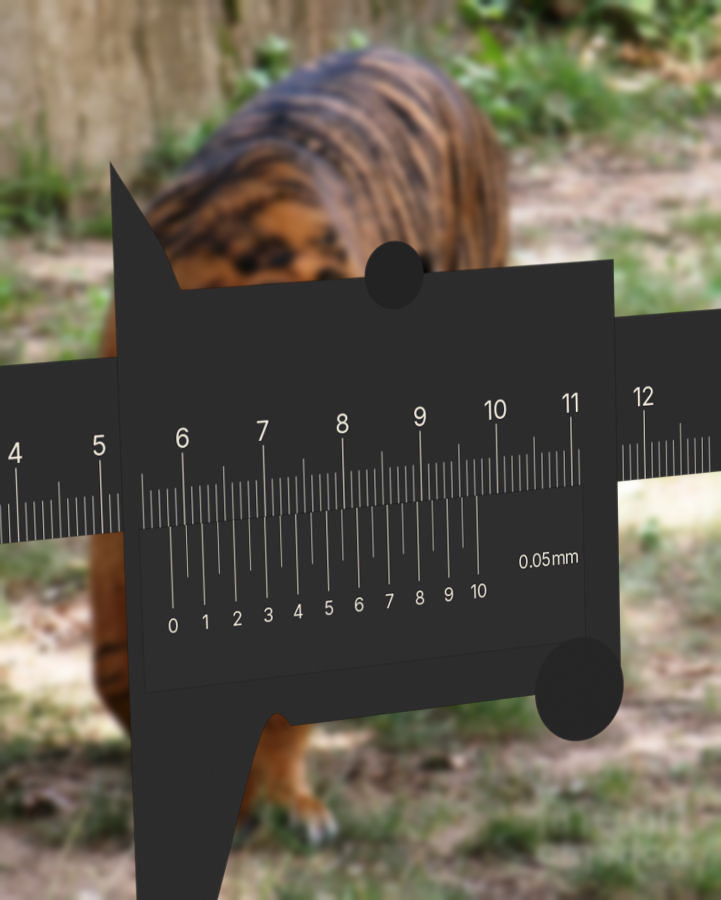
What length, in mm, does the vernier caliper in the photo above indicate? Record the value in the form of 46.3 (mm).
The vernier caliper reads 58.2 (mm)
